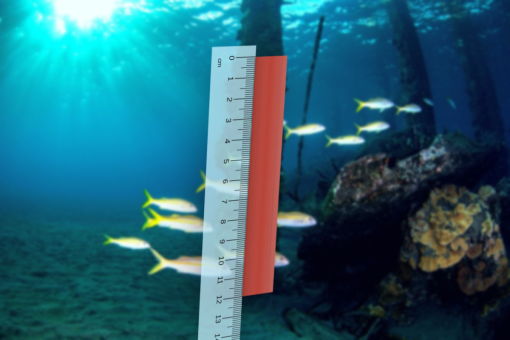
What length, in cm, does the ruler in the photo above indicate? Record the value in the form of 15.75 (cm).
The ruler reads 12 (cm)
